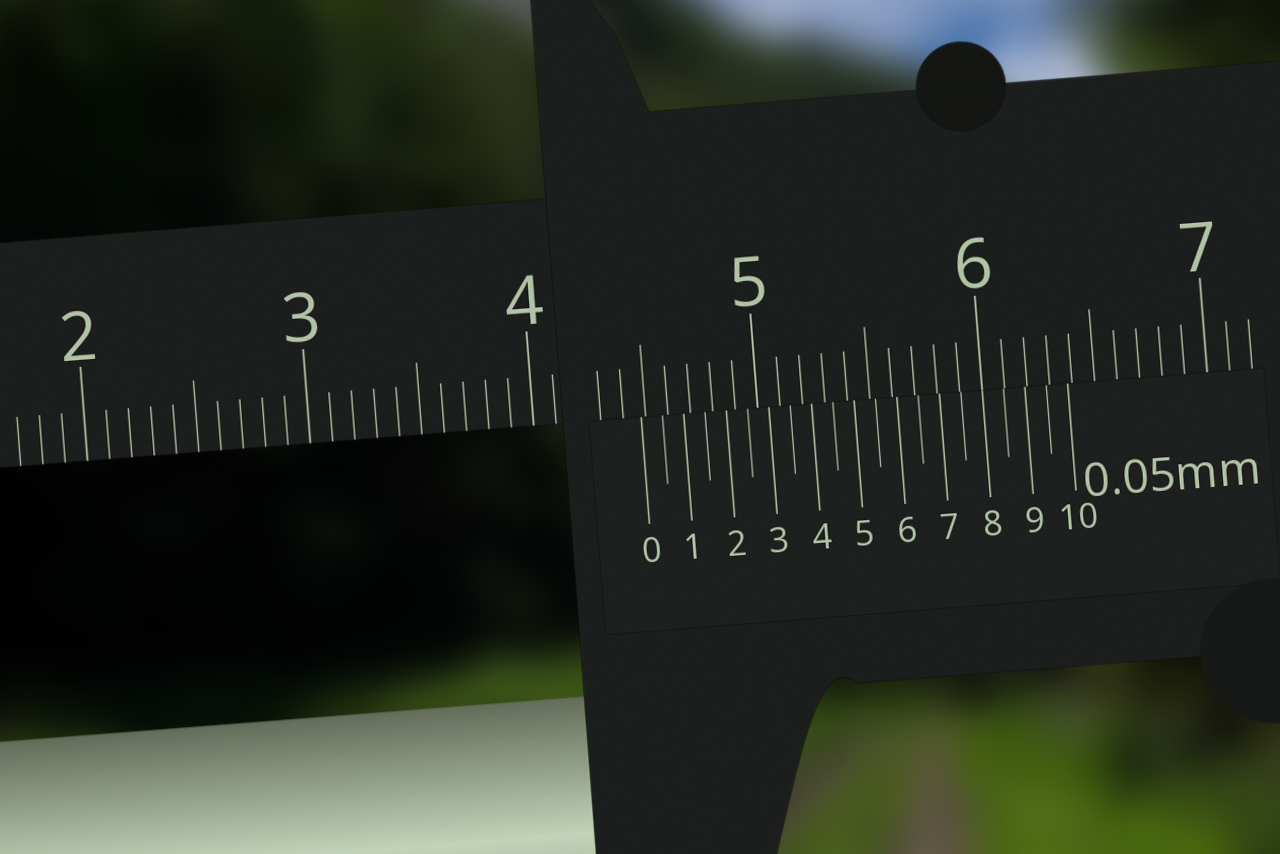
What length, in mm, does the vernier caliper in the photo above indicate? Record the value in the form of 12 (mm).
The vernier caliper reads 44.8 (mm)
